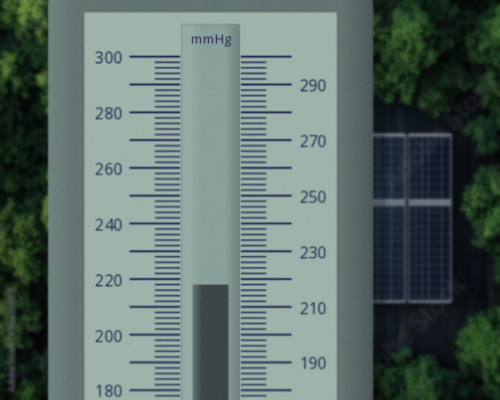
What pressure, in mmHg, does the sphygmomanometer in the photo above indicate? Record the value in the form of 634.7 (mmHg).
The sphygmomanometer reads 218 (mmHg)
